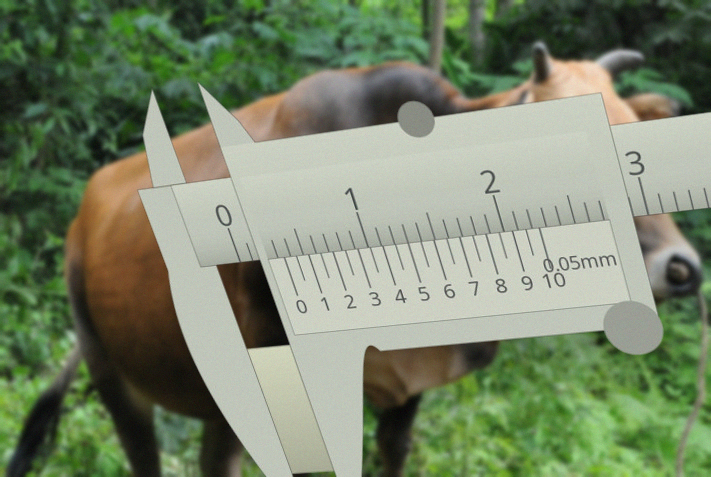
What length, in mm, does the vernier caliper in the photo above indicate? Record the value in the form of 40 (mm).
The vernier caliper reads 3.5 (mm)
